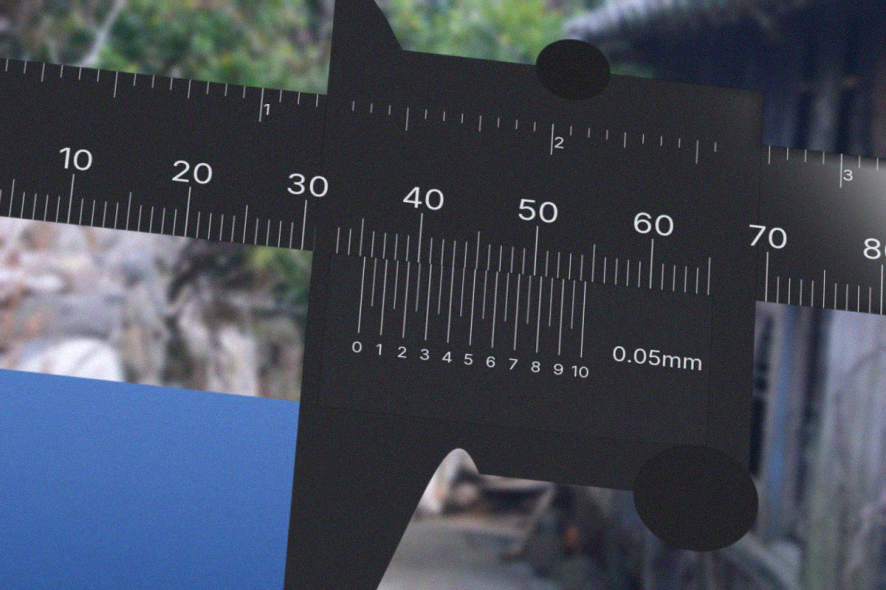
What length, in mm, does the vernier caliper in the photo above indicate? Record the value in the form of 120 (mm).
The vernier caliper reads 35.4 (mm)
